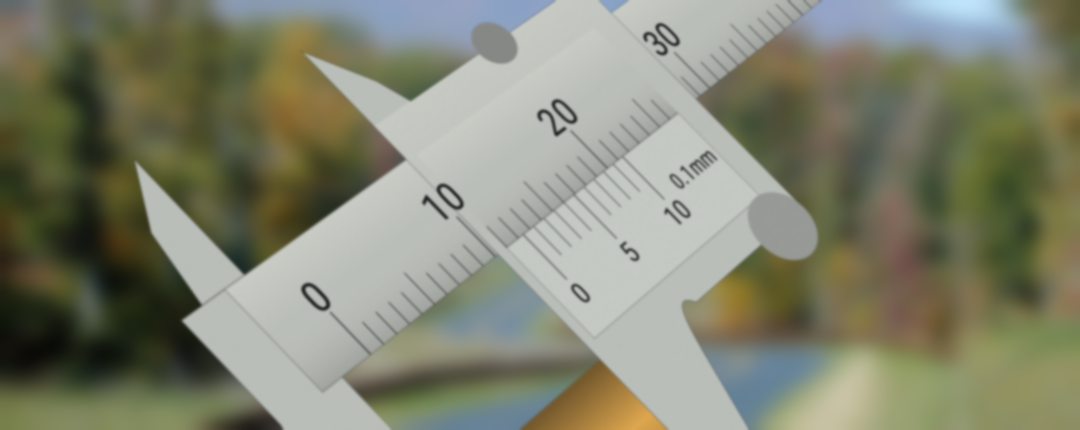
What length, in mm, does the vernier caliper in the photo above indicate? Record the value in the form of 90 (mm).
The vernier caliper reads 12.4 (mm)
